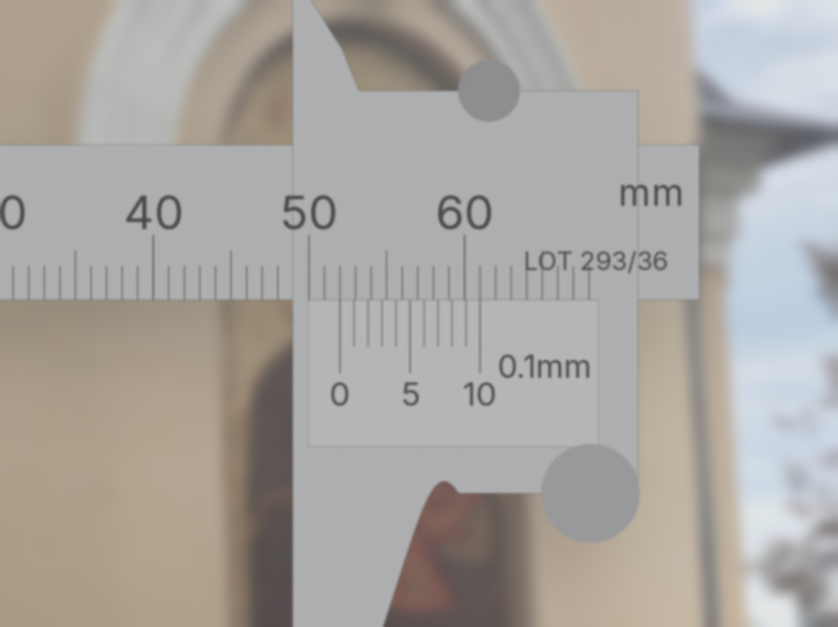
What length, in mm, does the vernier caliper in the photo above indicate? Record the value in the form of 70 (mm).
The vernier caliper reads 52.0 (mm)
